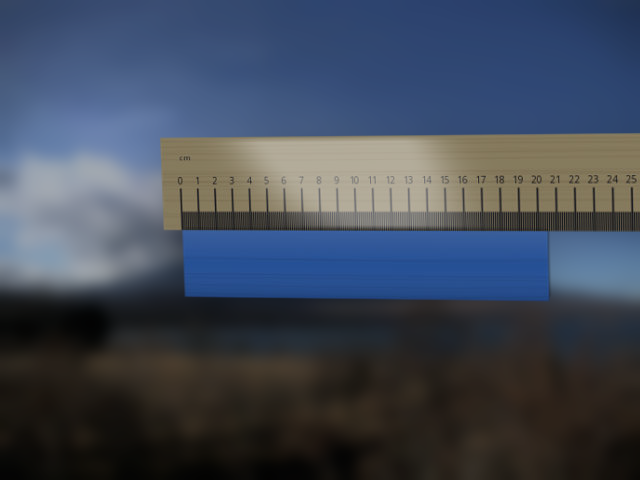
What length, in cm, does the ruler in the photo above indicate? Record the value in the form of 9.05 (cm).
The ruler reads 20.5 (cm)
